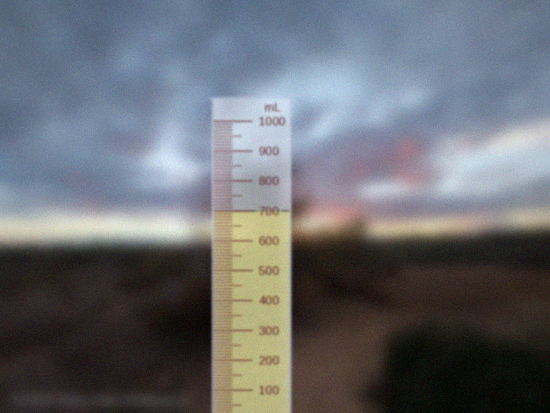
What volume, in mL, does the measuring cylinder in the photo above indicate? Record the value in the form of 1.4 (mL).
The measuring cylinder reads 700 (mL)
